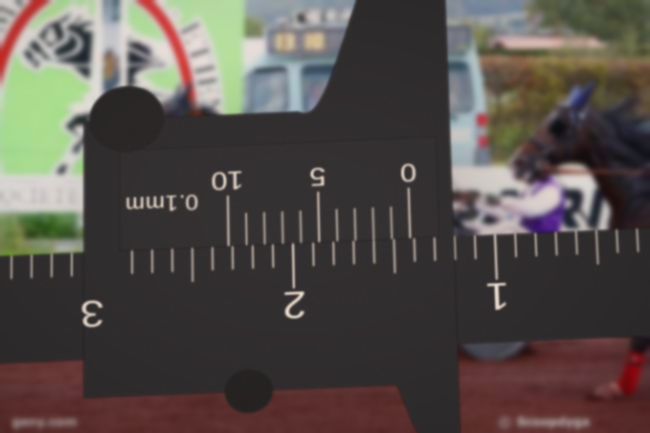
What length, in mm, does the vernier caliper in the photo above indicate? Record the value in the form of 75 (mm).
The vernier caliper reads 14.2 (mm)
